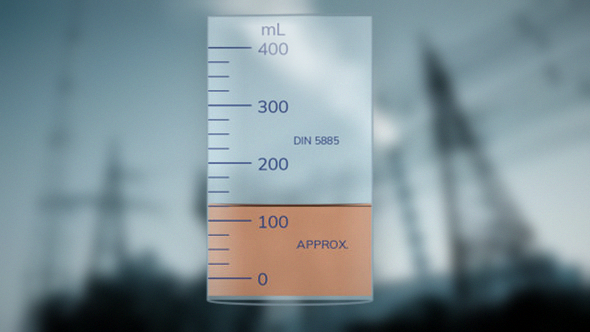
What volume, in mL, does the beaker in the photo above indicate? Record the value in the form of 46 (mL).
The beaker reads 125 (mL)
